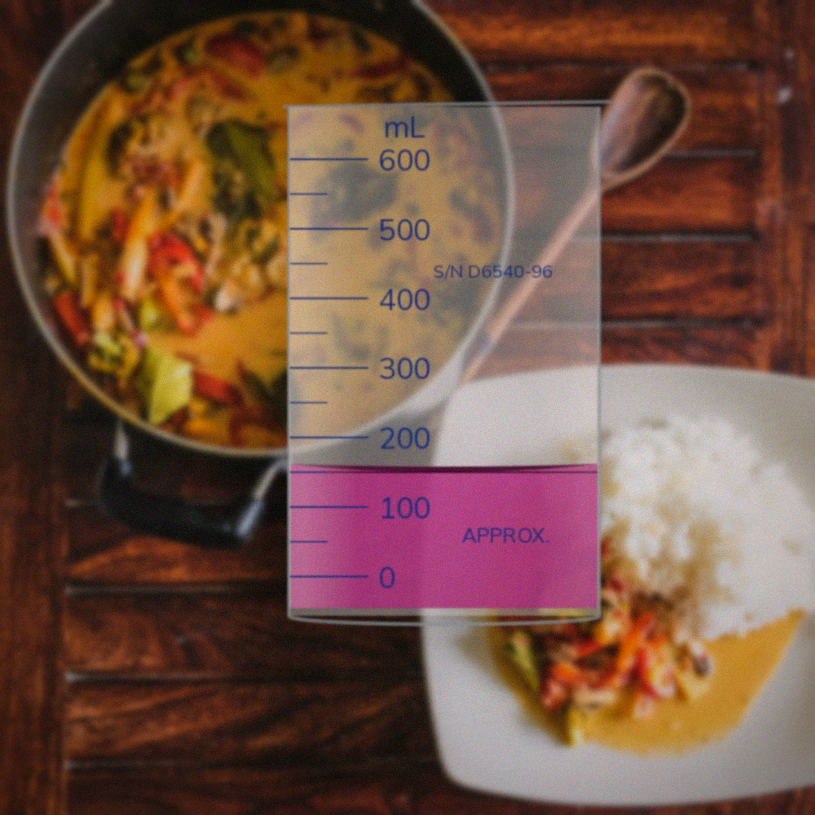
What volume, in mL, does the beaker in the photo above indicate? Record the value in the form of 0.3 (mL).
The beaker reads 150 (mL)
